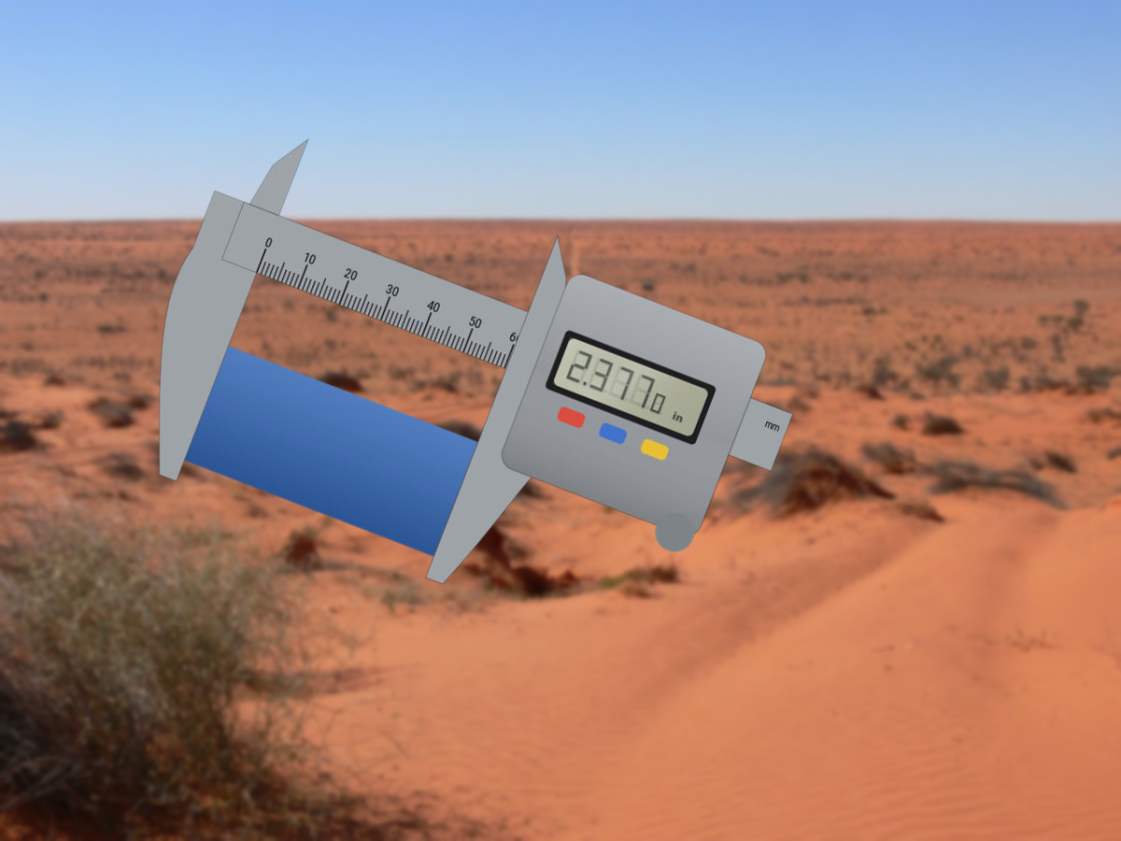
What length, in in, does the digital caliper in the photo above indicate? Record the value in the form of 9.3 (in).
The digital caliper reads 2.3770 (in)
